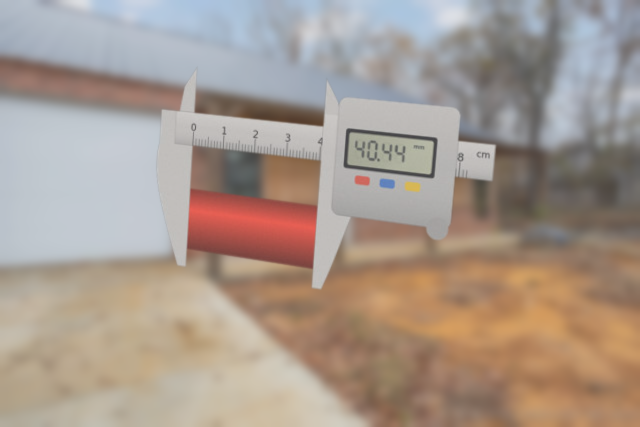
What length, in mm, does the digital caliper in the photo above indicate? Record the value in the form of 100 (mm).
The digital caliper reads 40.44 (mm)
